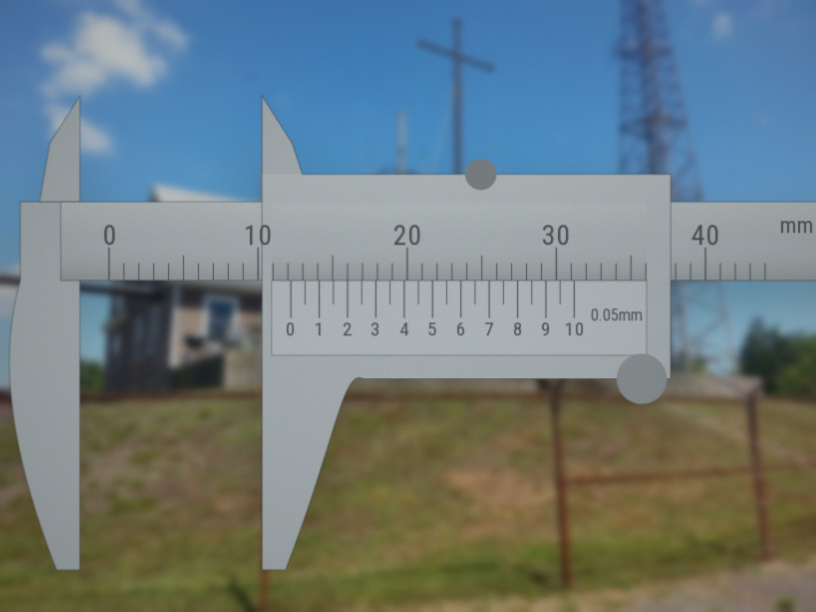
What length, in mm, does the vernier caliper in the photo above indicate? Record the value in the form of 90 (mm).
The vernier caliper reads 12.2 (mm)
